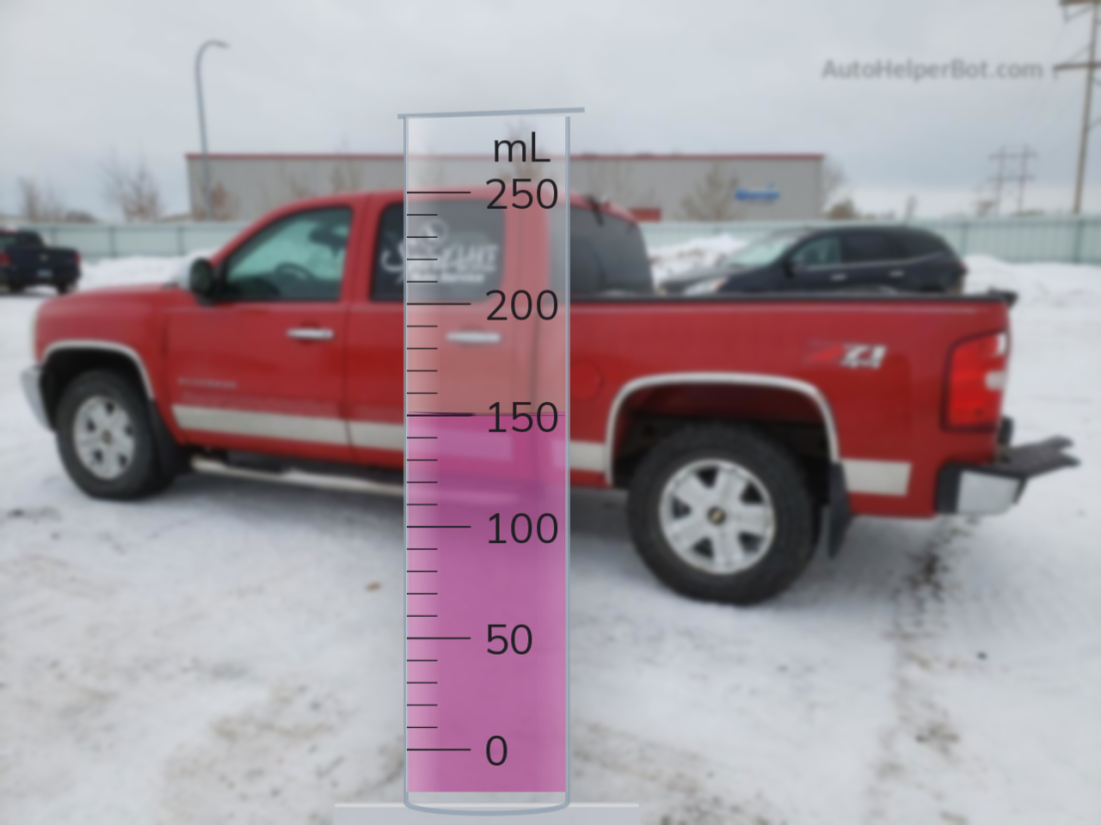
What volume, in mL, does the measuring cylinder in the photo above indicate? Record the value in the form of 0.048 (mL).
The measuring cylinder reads 150 (mL)
